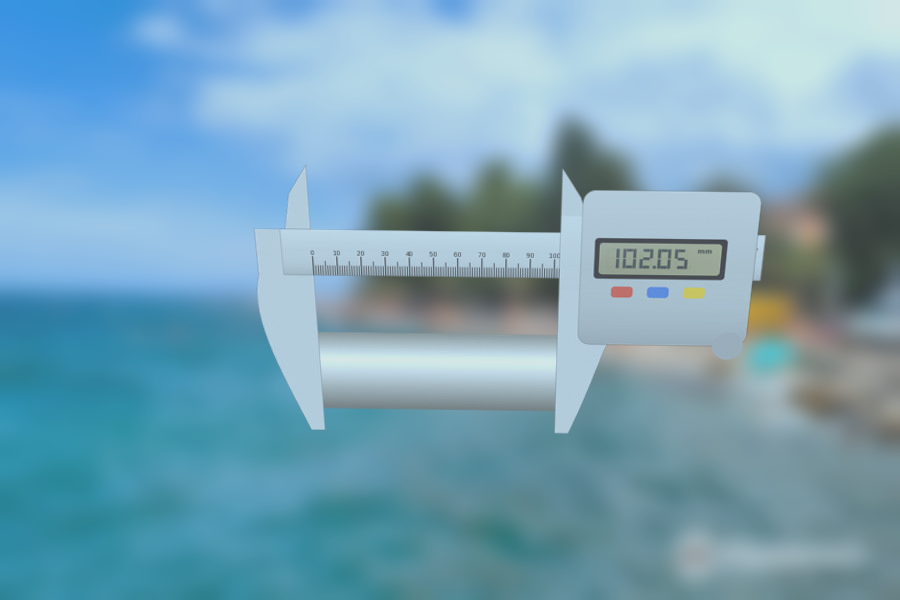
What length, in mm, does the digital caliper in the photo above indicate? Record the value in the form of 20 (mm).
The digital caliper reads 102.05 (mm)
